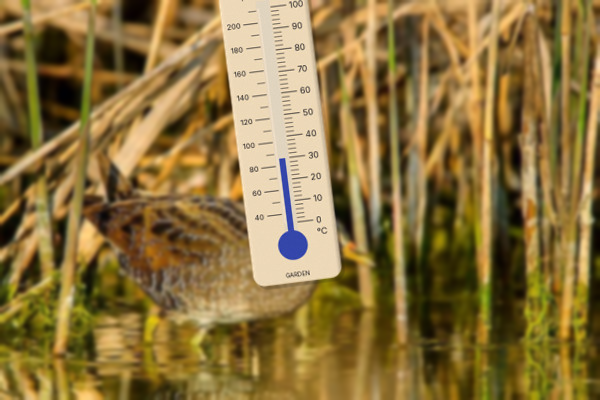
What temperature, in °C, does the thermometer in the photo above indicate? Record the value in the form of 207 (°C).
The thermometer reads 30 (°C)
